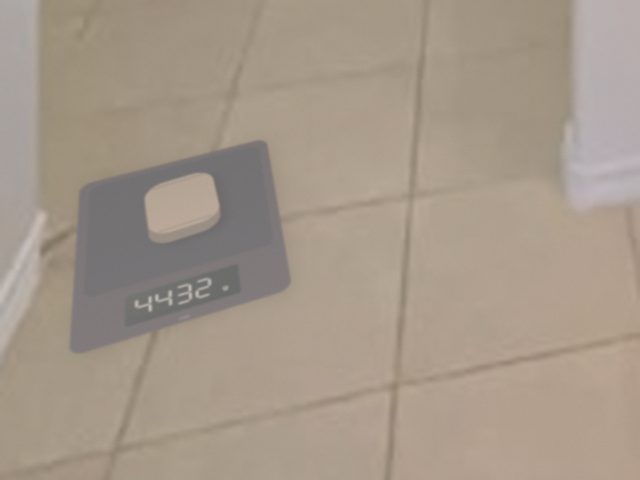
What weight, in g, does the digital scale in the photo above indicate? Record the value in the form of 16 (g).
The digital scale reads 4432 (g)
